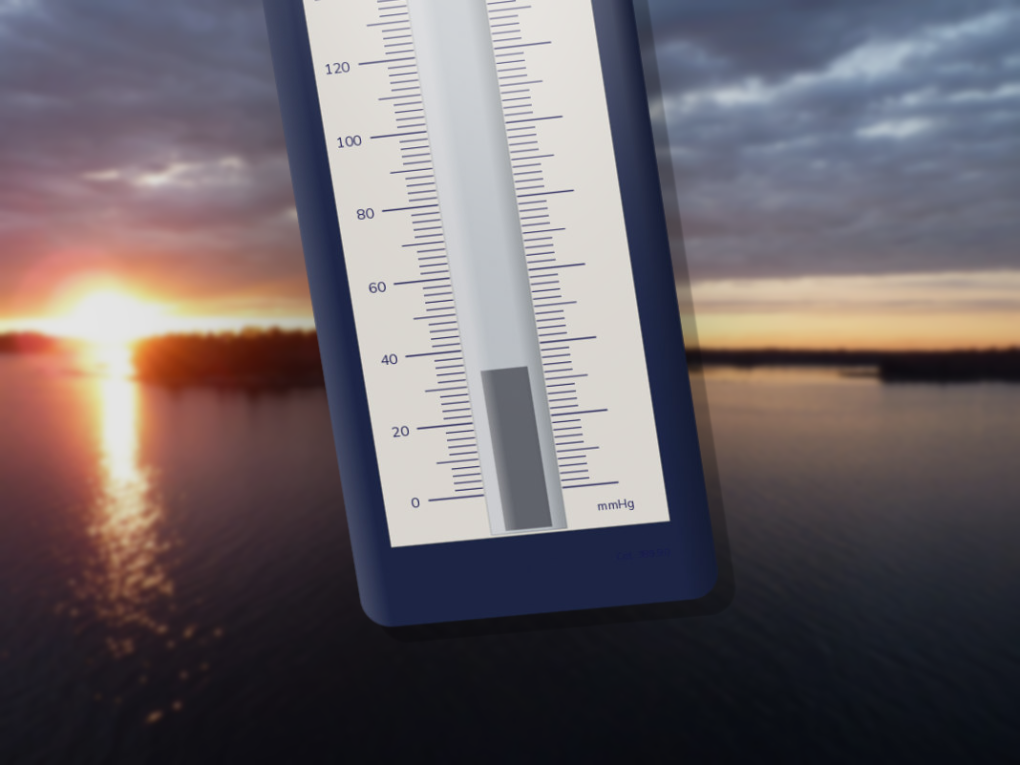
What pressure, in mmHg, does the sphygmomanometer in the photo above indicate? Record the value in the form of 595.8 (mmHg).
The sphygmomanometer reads 34 (mmHg)
